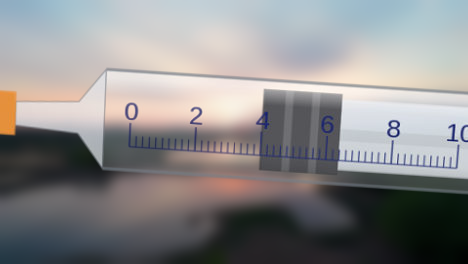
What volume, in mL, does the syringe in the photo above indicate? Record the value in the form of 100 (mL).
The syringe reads 4 (mL)
